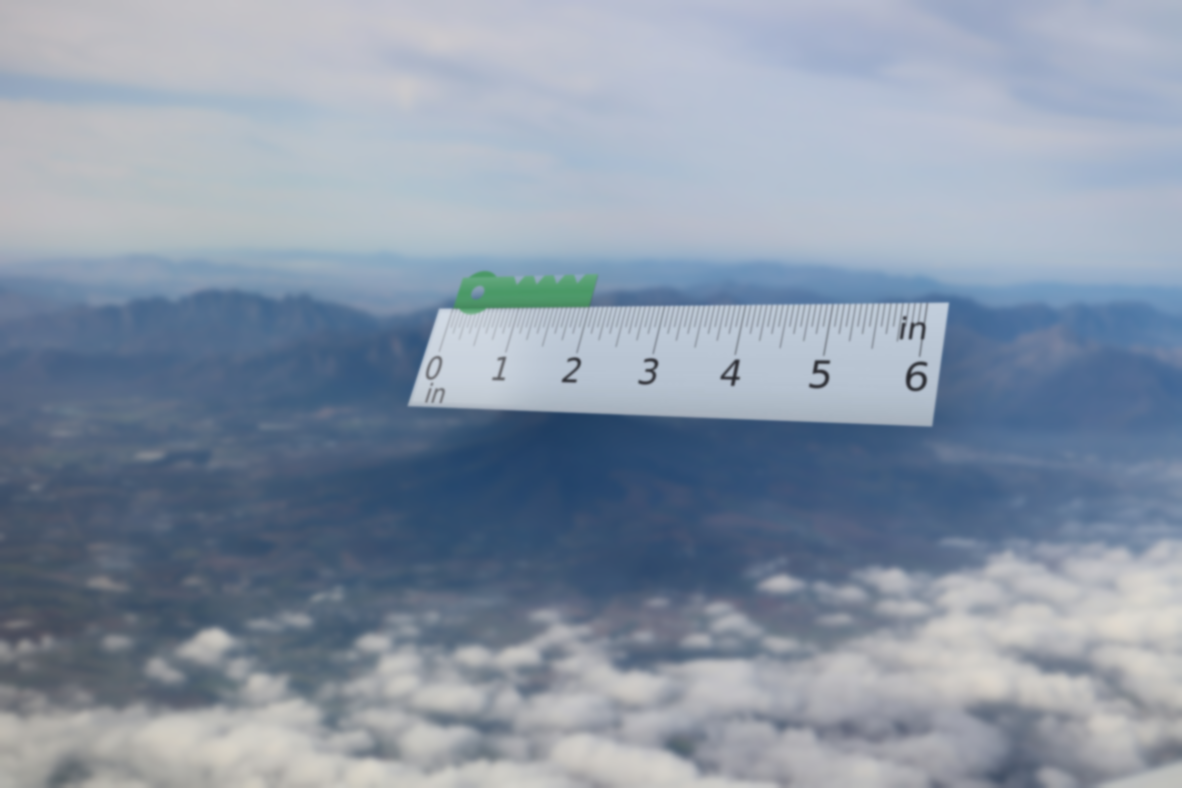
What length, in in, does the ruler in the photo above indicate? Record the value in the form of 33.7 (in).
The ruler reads 2 (in)
